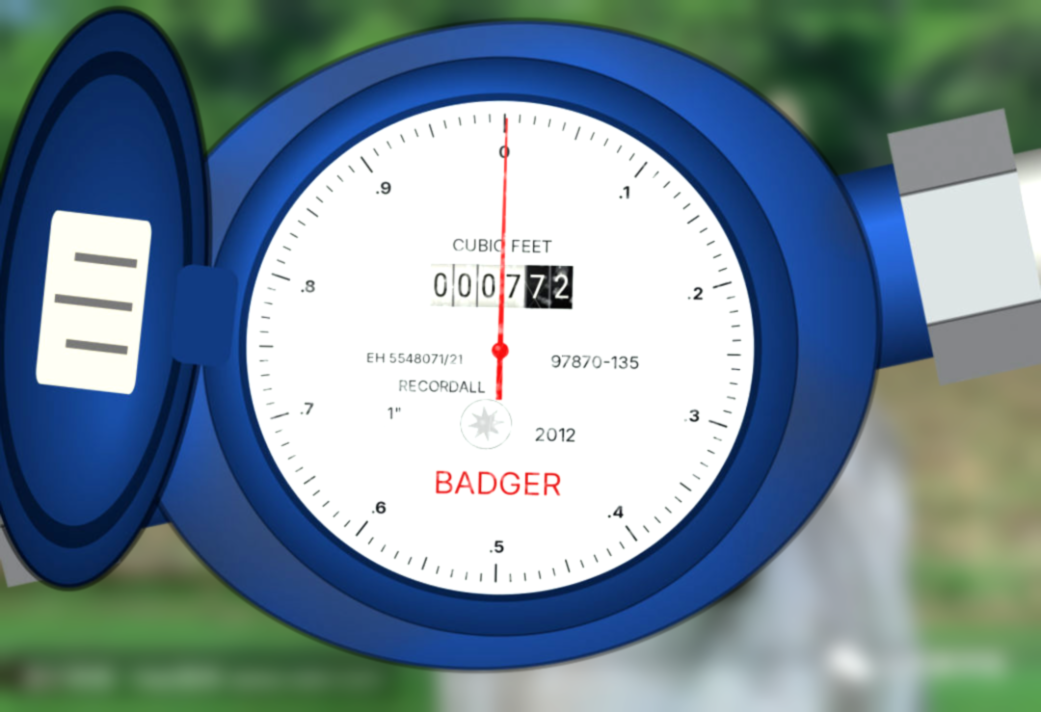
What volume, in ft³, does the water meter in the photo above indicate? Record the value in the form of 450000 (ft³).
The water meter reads 772.00 (ft³)
